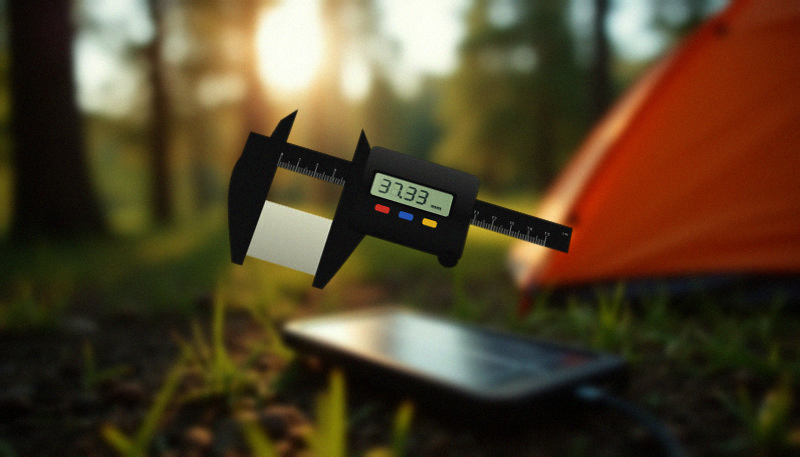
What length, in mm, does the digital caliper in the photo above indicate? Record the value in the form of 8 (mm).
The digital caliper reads 37.33 (mm)
